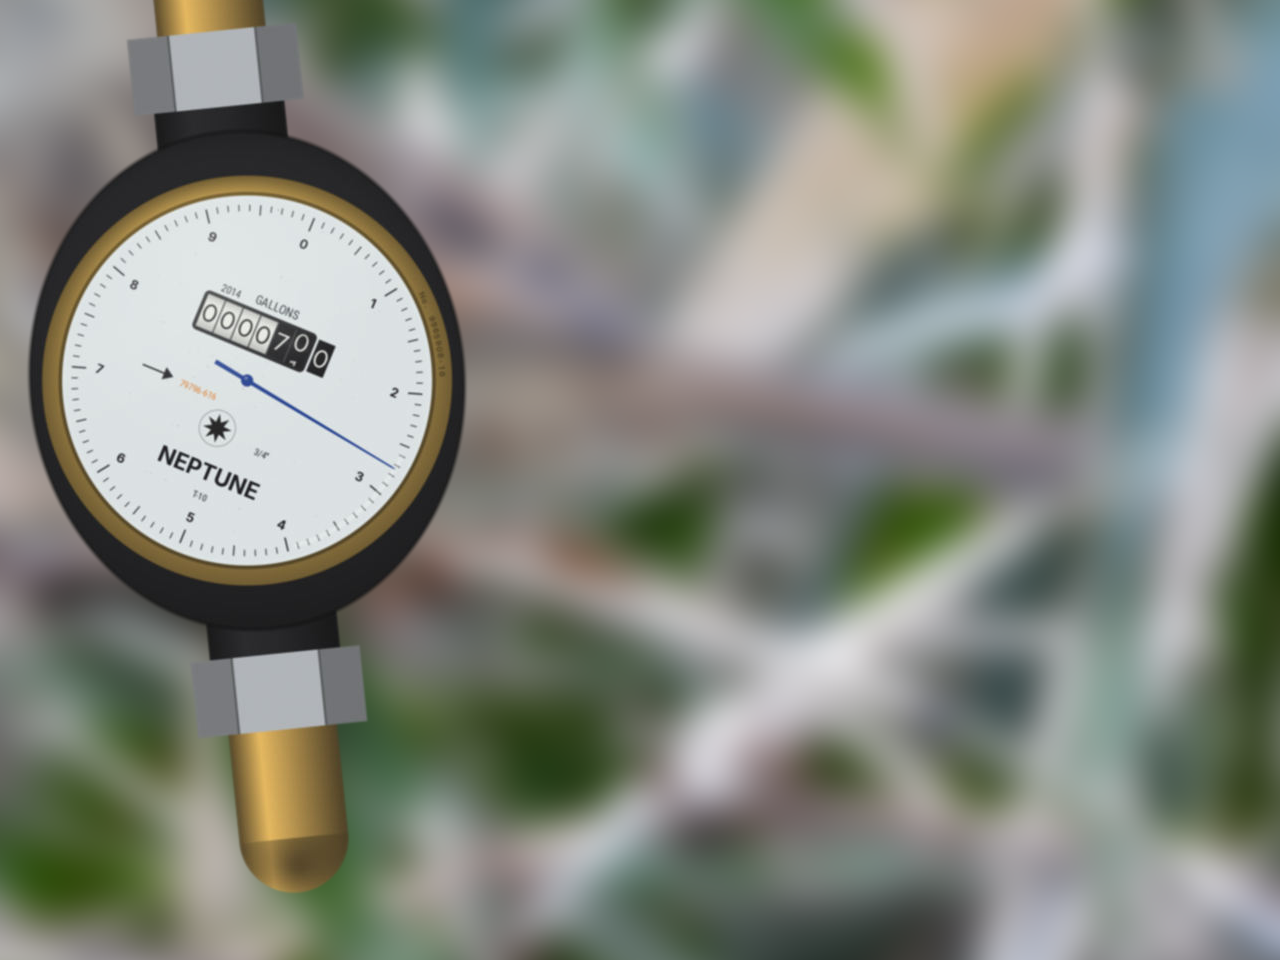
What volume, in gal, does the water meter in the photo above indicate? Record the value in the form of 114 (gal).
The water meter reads 702.7 (gal)
